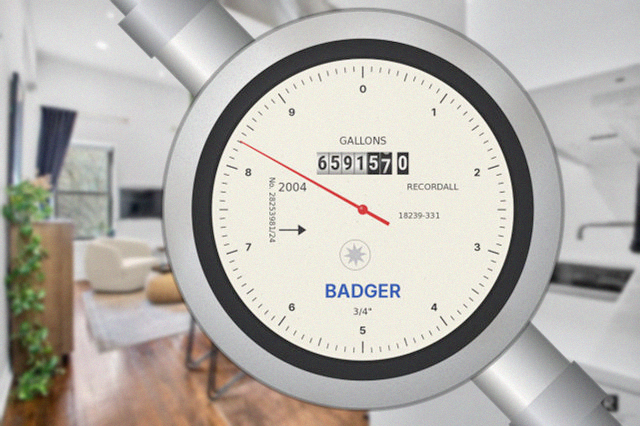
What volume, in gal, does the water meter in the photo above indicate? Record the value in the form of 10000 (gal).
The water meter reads 6591568.3 (gal)
